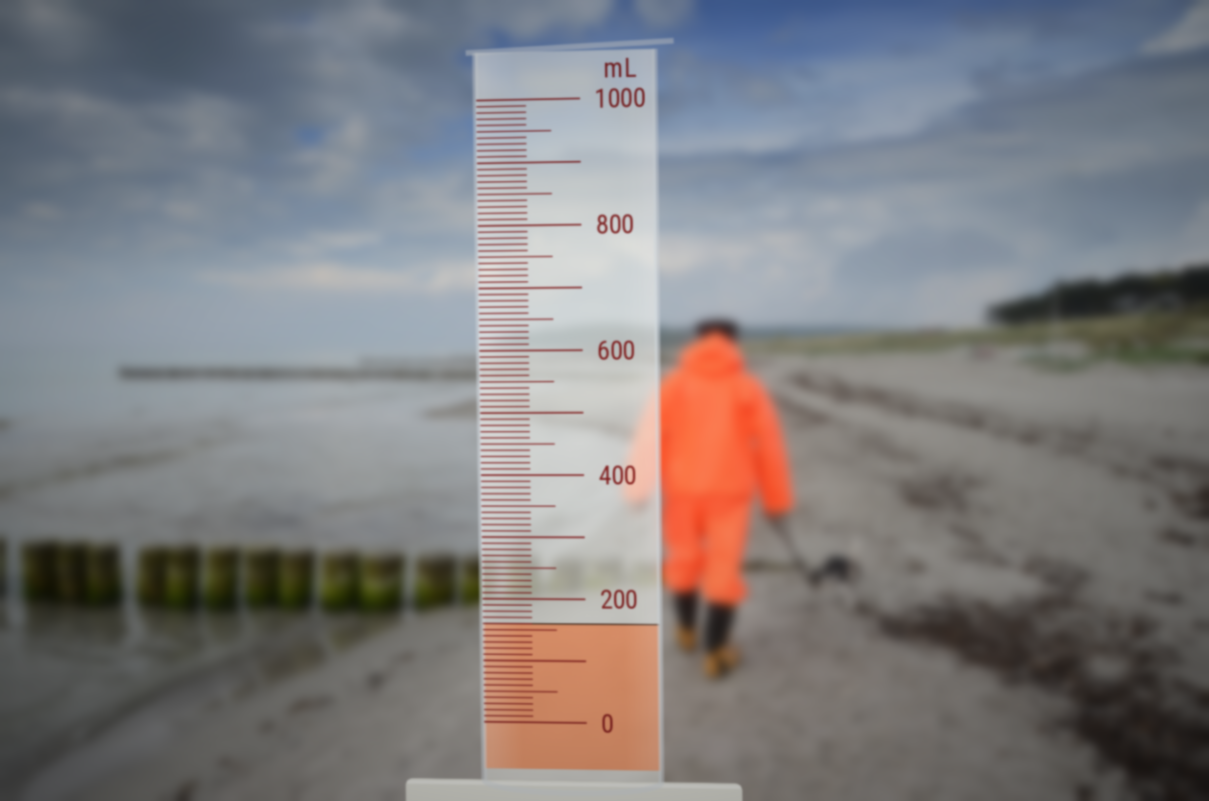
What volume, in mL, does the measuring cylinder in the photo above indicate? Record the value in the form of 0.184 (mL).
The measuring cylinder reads 160 (mL)
